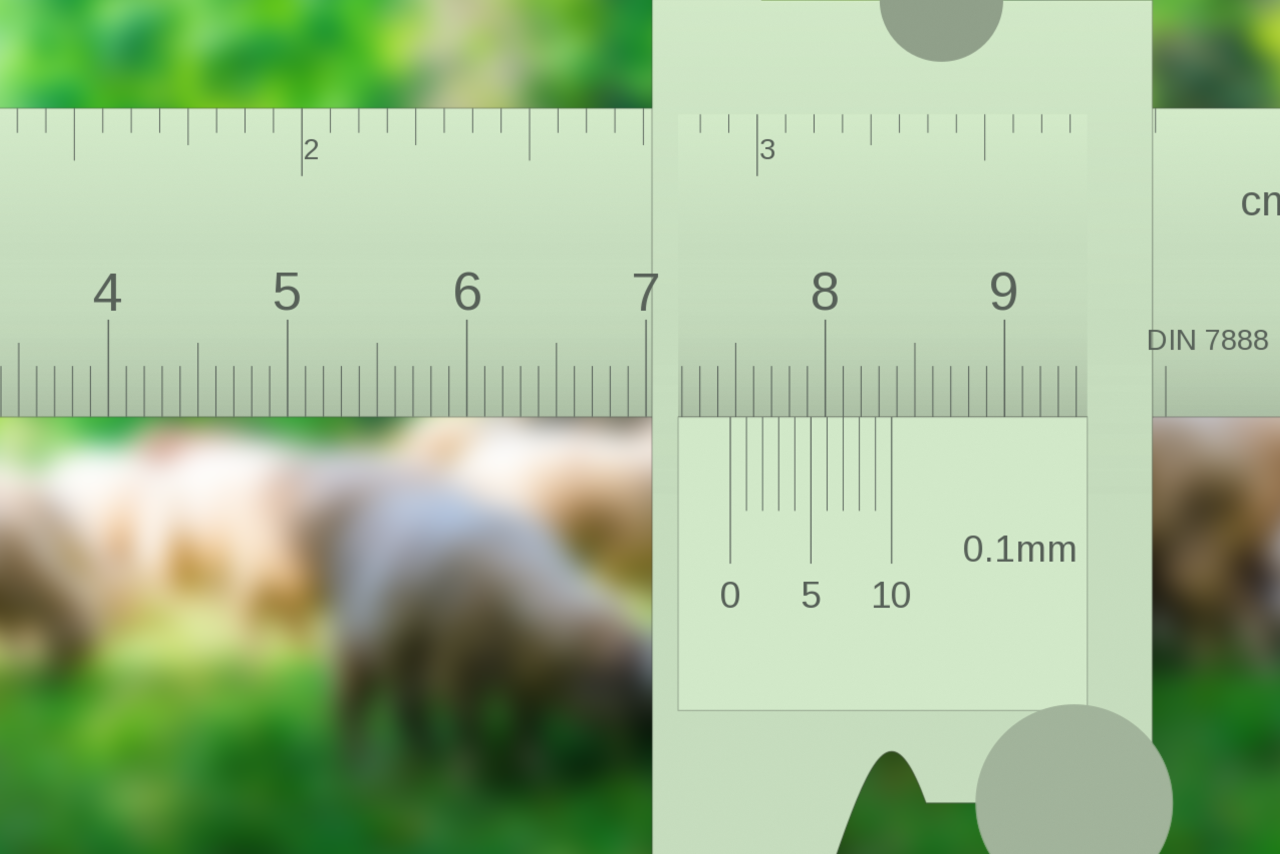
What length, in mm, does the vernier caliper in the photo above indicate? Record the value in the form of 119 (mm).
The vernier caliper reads 74.7 (mm)
